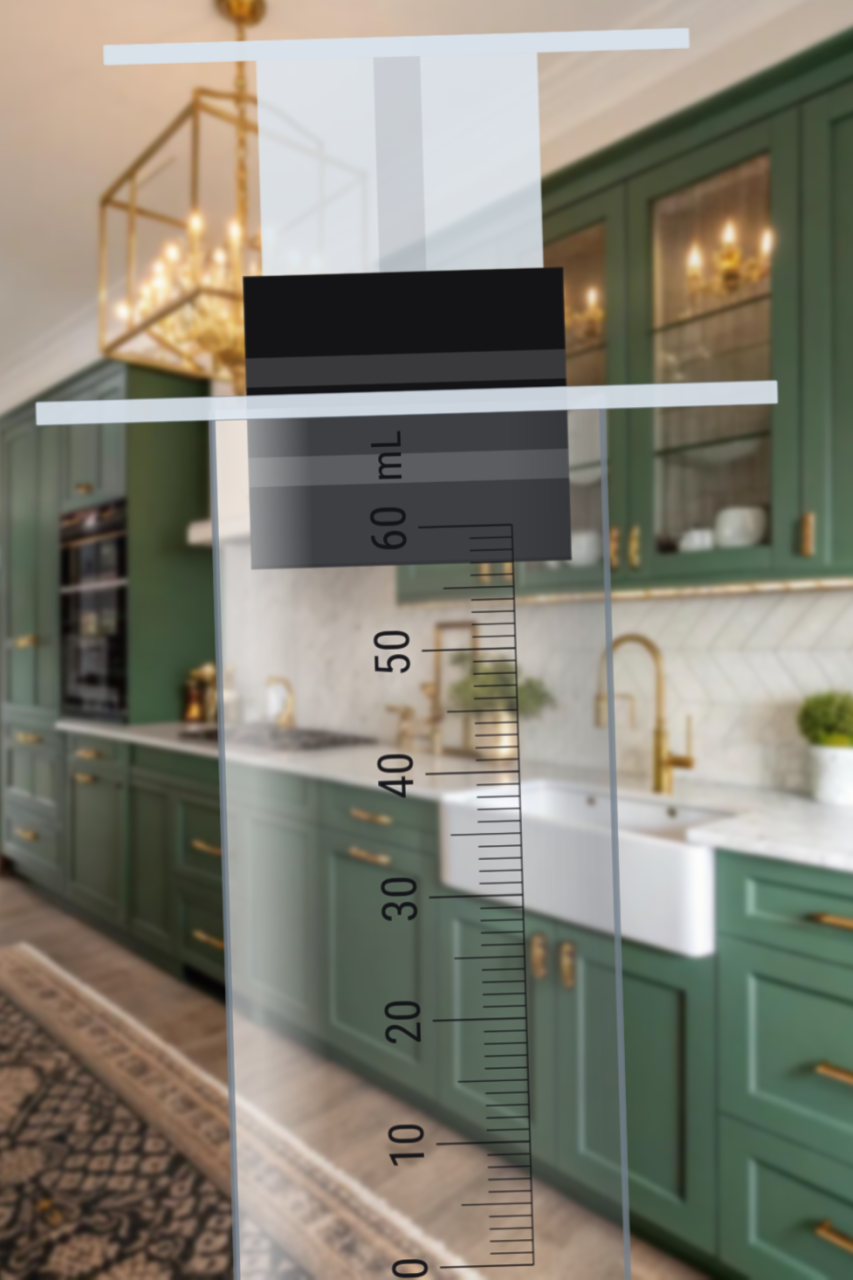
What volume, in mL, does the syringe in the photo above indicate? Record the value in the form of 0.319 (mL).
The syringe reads 57 (mL)
